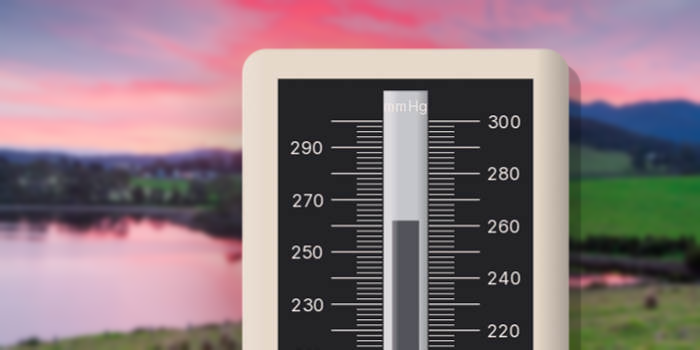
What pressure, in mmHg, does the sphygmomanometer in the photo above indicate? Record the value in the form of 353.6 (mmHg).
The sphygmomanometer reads 262 (mmHg)
